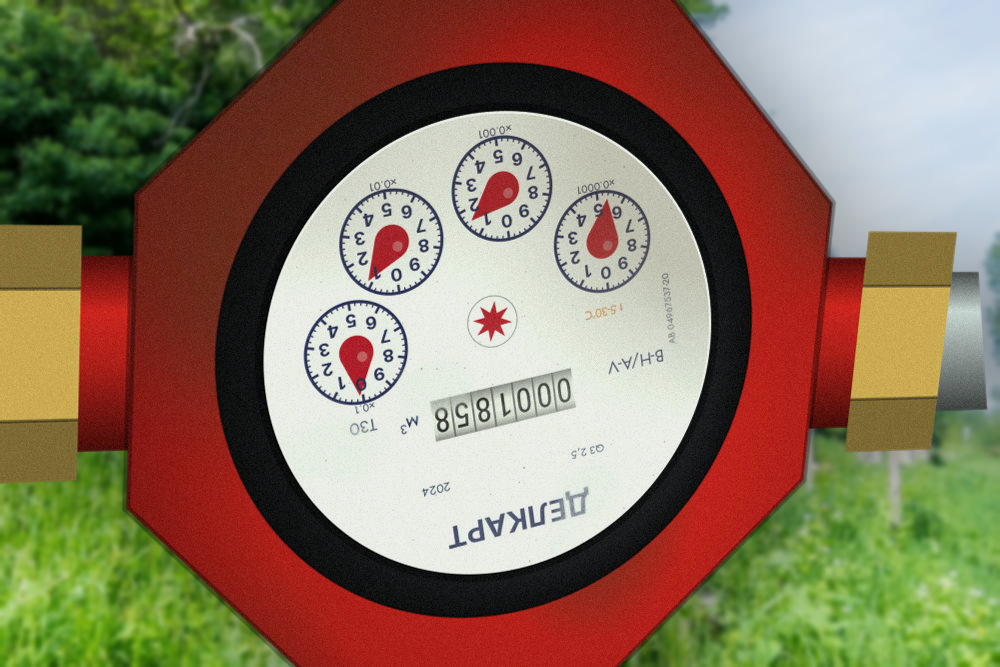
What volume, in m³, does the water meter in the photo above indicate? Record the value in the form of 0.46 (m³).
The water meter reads 1858.0115 (m³)
